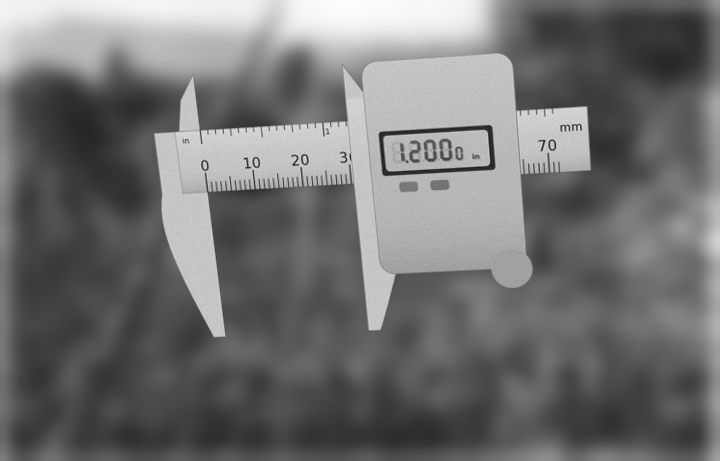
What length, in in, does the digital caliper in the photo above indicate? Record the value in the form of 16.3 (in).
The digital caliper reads 1.2000 (in)
